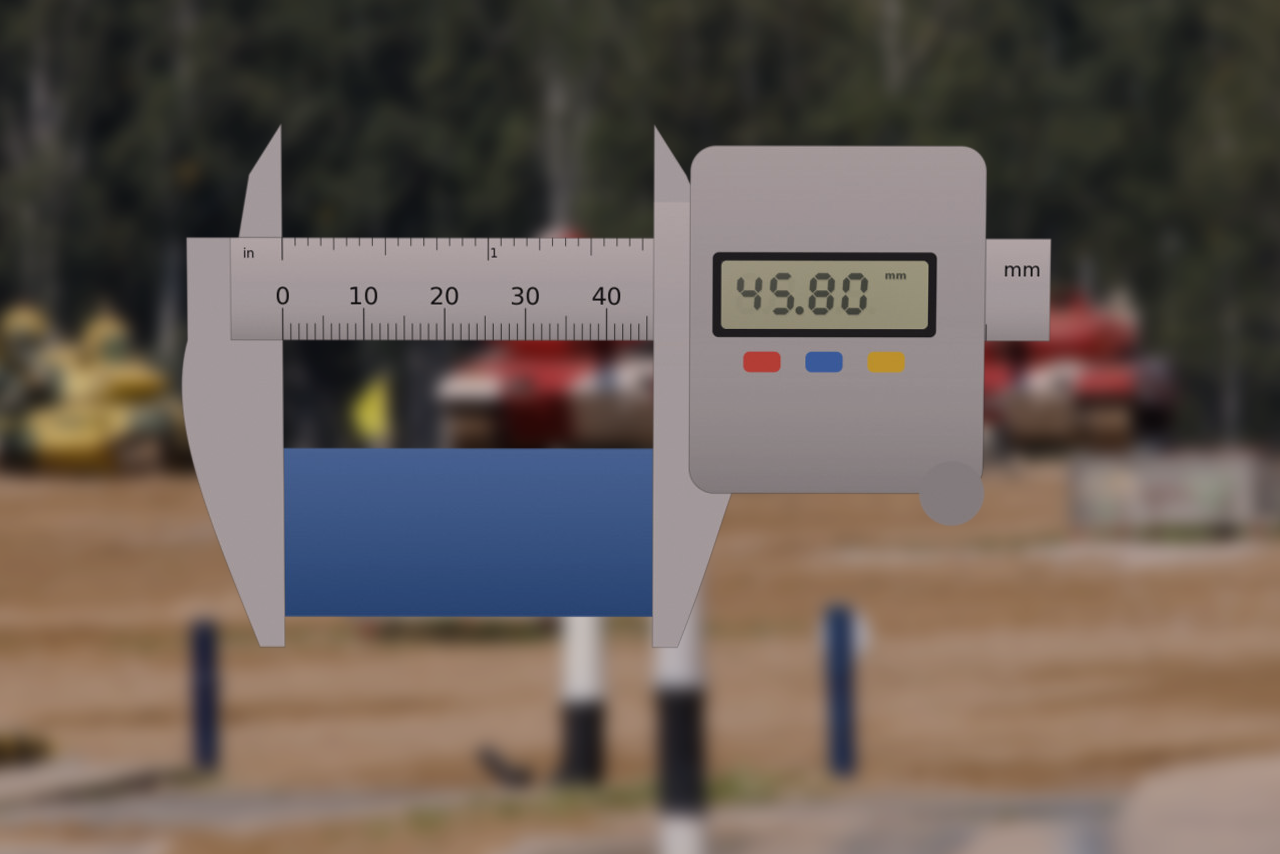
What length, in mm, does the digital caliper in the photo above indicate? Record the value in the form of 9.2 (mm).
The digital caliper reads 45.80 (mm)
